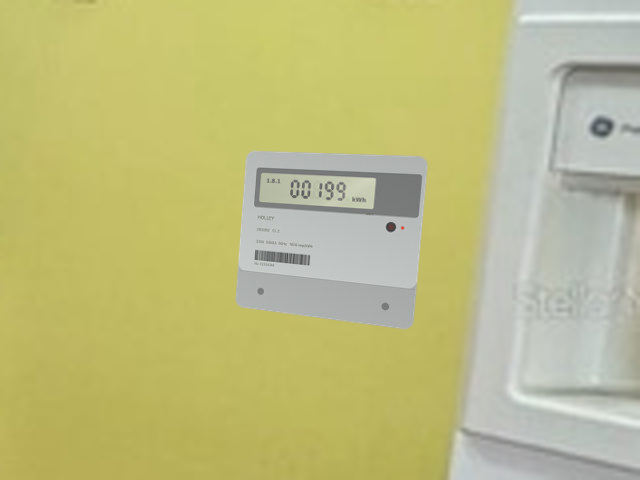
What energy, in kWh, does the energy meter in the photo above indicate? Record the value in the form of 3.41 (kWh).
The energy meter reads 199 (kWh)
